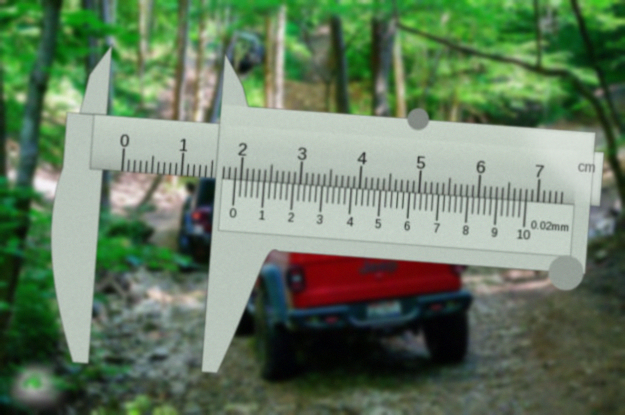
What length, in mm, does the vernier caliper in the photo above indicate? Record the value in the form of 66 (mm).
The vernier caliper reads 19.0 (mm)
